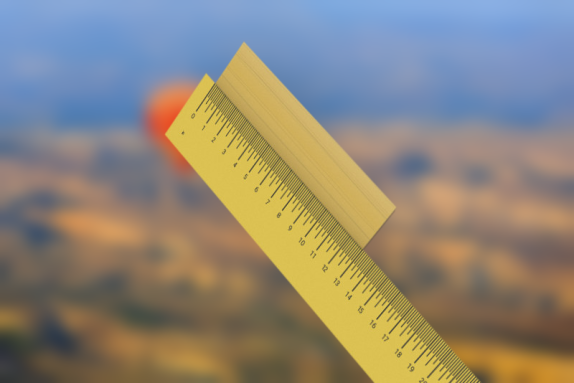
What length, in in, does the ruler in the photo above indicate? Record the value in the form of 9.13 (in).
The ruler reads 13 (in)
